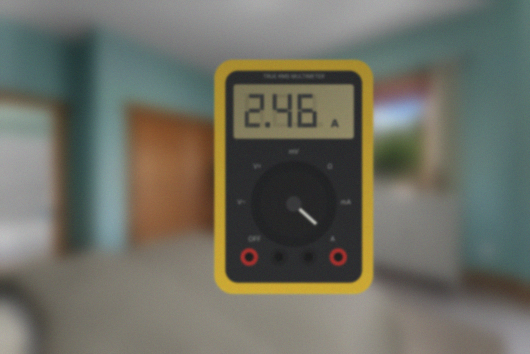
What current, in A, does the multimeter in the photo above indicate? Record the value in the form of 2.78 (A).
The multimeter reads 2.46 (A)
